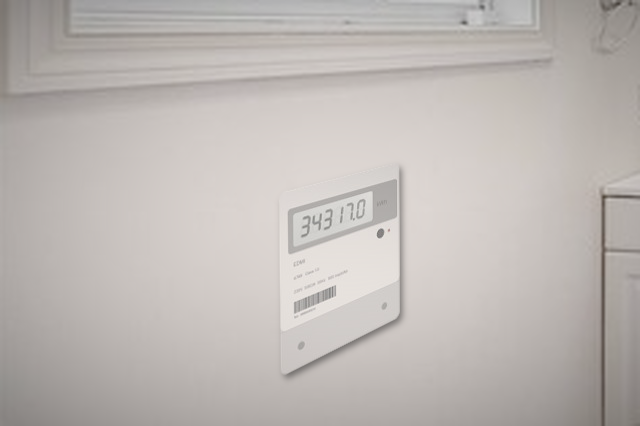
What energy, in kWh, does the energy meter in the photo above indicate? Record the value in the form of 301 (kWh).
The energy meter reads 34317.0 (kWh)
